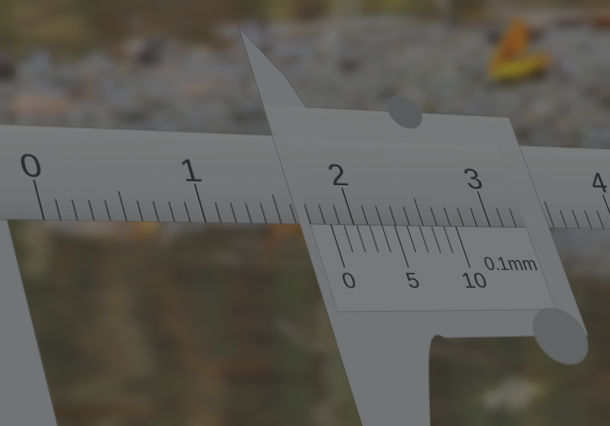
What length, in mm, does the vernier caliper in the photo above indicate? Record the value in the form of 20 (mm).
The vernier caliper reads 18.4 (mm)
